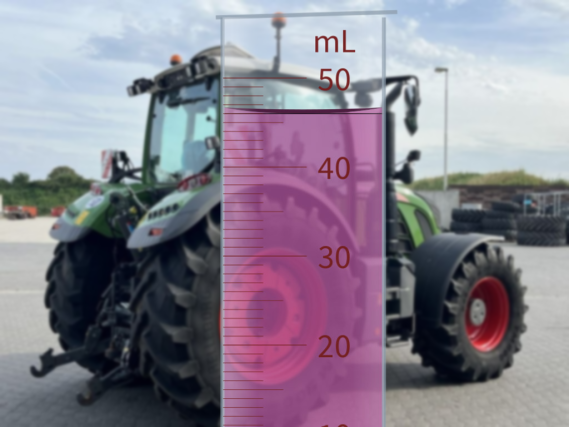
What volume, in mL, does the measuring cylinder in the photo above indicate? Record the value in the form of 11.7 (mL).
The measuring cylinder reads 46 (mL)
